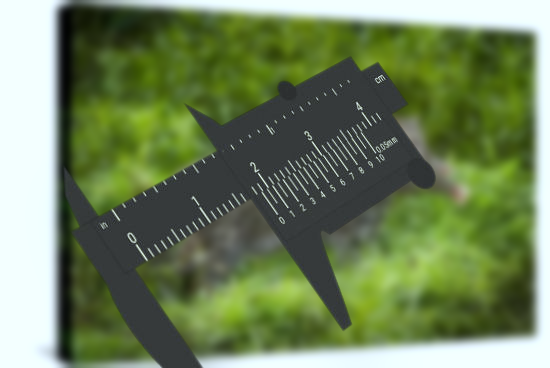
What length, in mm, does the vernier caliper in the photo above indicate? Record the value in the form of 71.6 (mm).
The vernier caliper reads 18.8 (mm)
